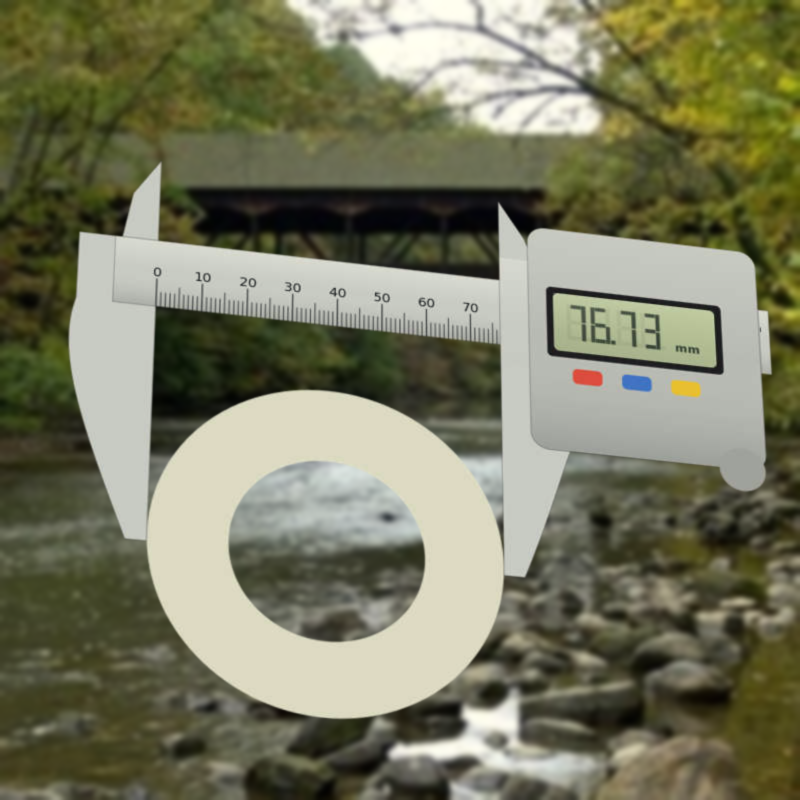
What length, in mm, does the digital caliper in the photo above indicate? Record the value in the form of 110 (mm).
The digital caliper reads 76.73 (mm)
